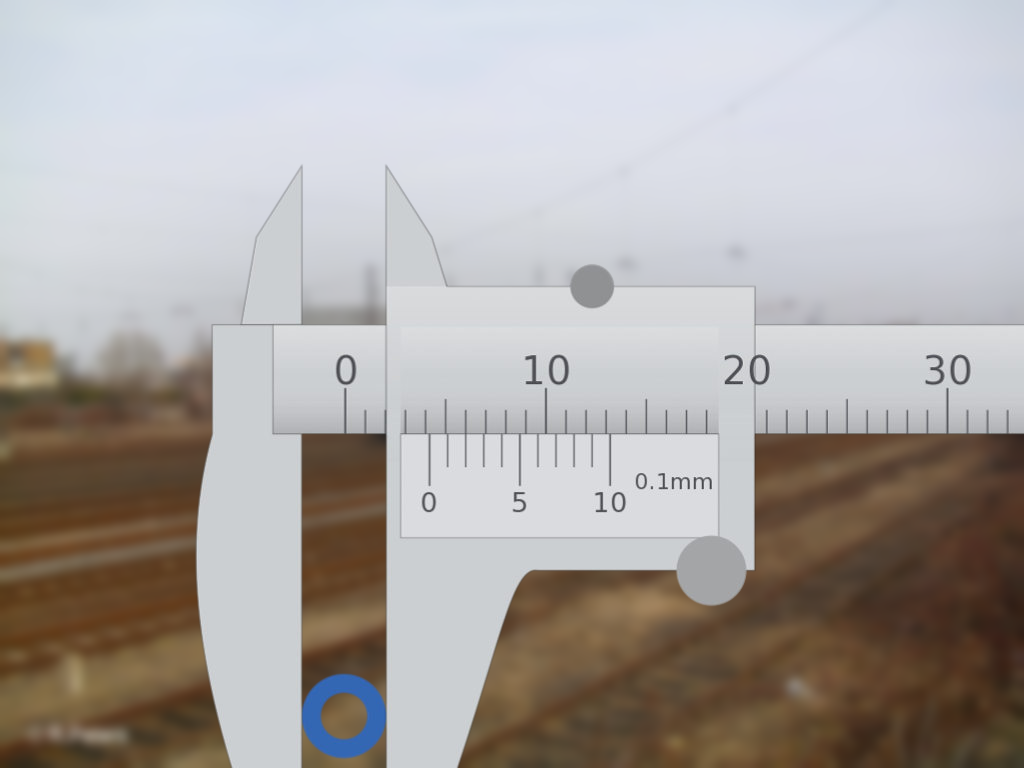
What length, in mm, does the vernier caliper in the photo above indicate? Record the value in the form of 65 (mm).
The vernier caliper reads 4.2 (mm)
